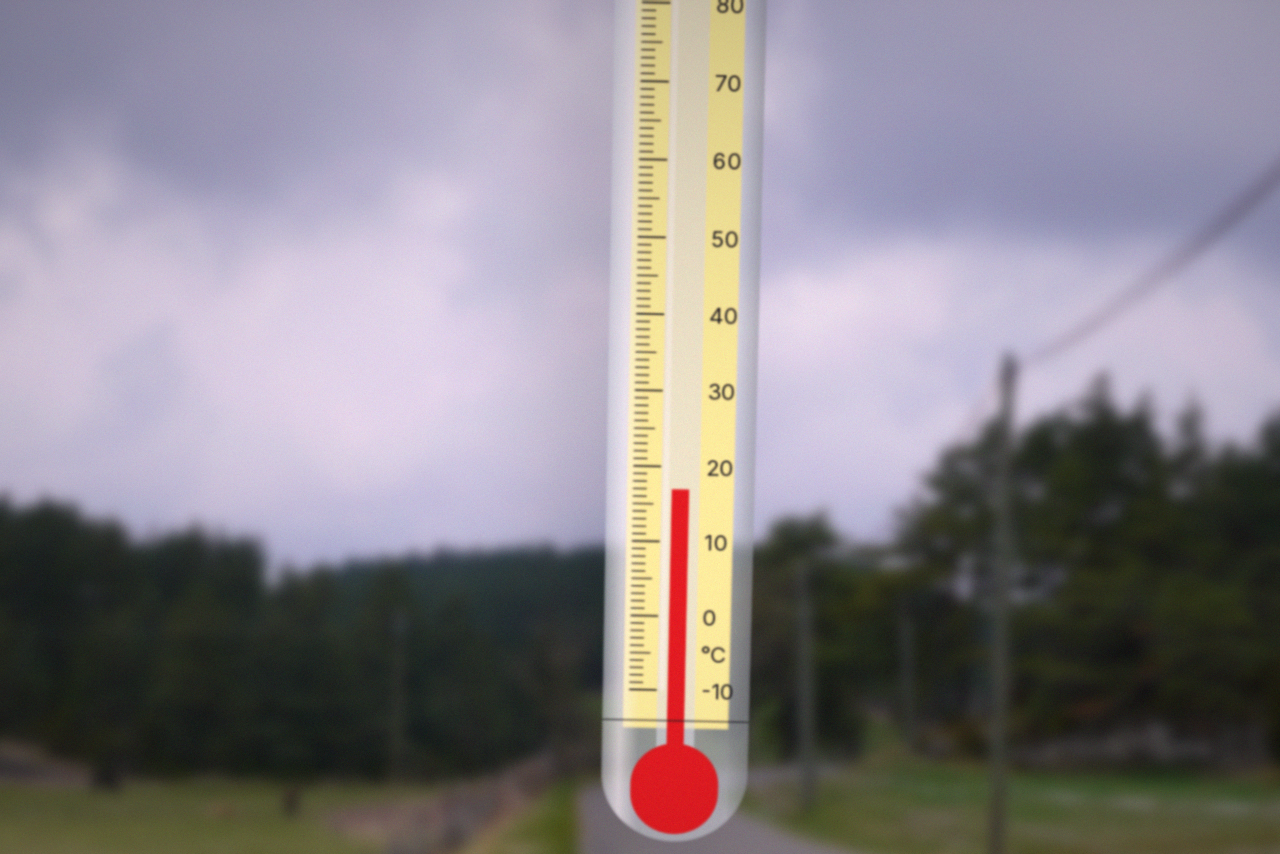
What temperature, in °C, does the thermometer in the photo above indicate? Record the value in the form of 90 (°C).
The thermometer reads 17 (°C)
